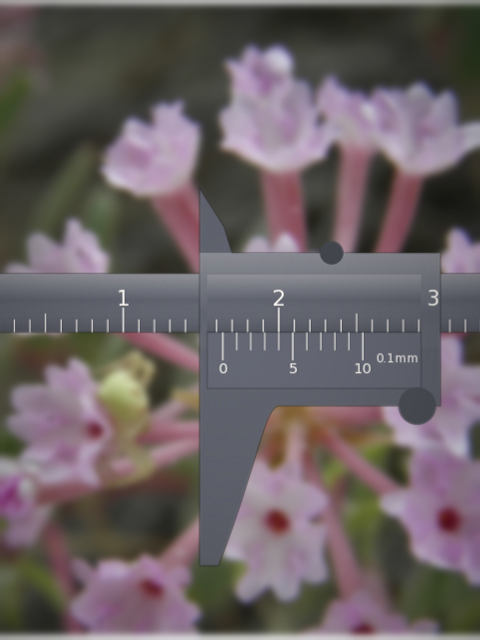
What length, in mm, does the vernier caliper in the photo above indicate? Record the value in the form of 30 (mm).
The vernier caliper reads 16.4 (mm)
